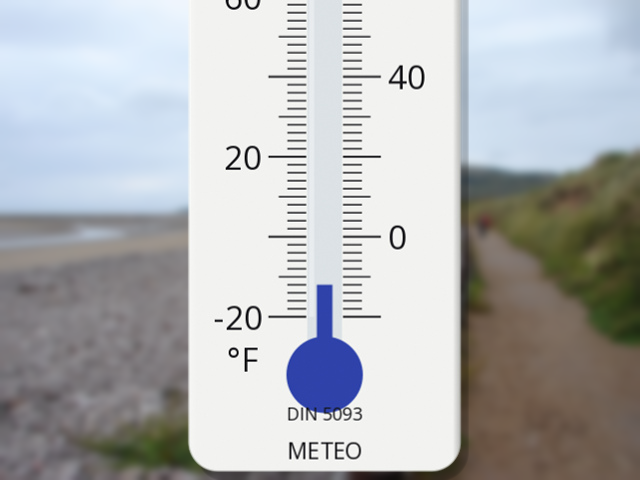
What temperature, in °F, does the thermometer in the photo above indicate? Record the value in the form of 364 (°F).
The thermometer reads -12 (°F)
